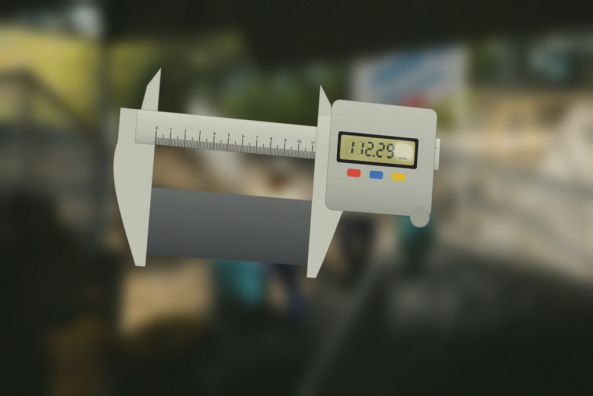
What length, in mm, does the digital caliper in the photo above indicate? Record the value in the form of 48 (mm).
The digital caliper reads 112.29 (mm)
